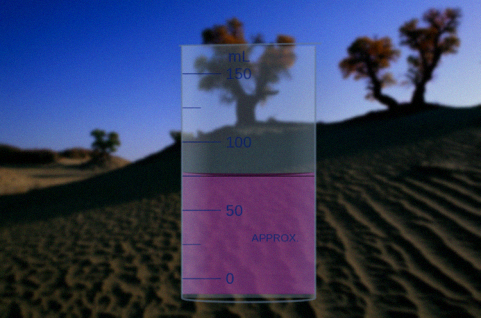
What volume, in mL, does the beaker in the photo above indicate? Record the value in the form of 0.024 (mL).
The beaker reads 75 (mL)
